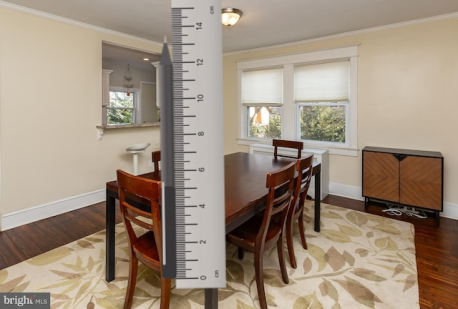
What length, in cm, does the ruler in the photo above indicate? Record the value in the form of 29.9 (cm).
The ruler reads 13.5 (cm)
